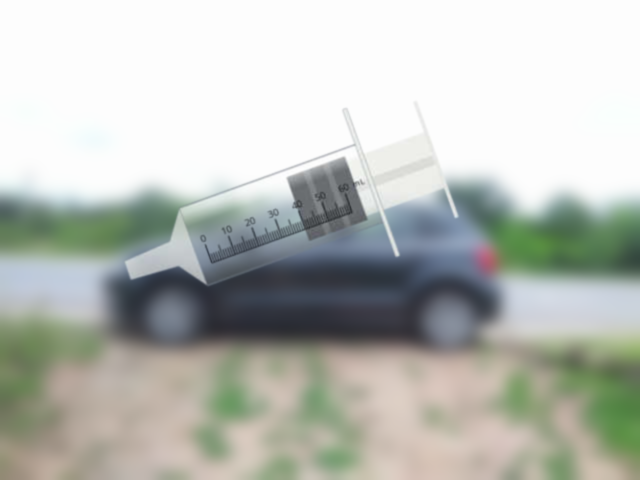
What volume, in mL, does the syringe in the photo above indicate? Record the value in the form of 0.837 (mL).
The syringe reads 40 (mL)
